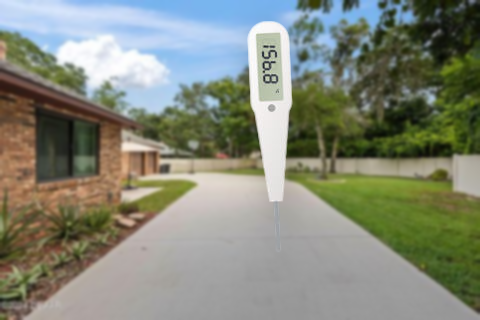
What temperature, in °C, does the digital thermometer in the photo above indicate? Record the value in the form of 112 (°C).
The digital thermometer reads 156.8 (°C)
